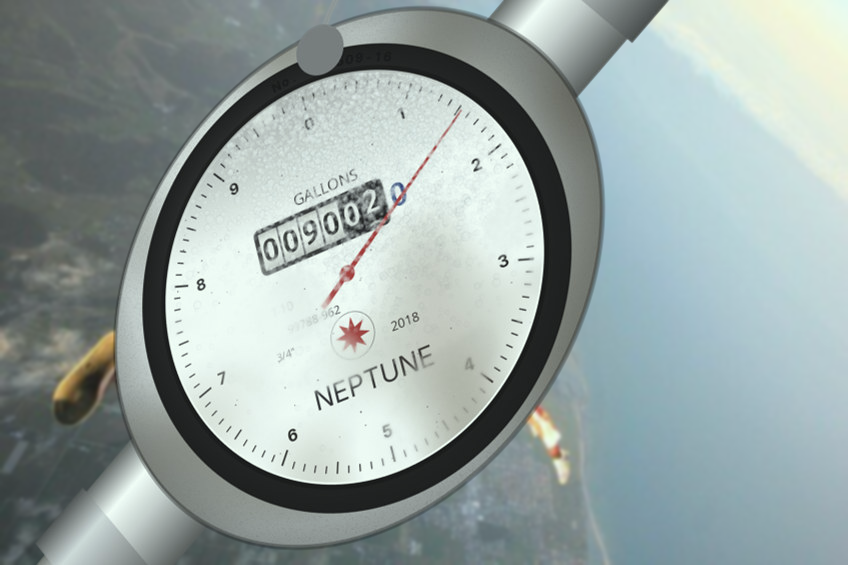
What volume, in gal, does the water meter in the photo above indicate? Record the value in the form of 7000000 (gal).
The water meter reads 90021.5 (gal)
